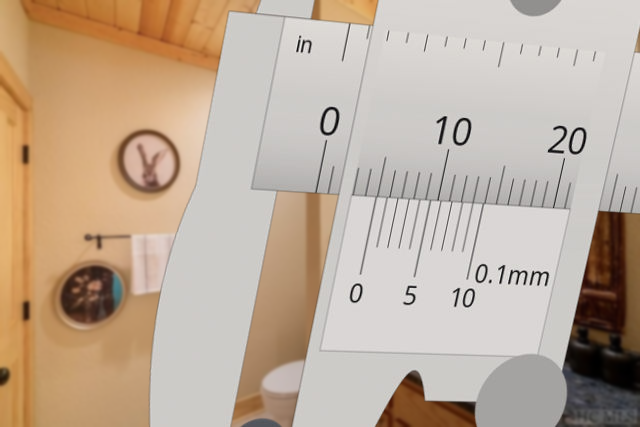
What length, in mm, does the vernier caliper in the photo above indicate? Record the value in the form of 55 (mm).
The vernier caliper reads 4.9 (mm)
